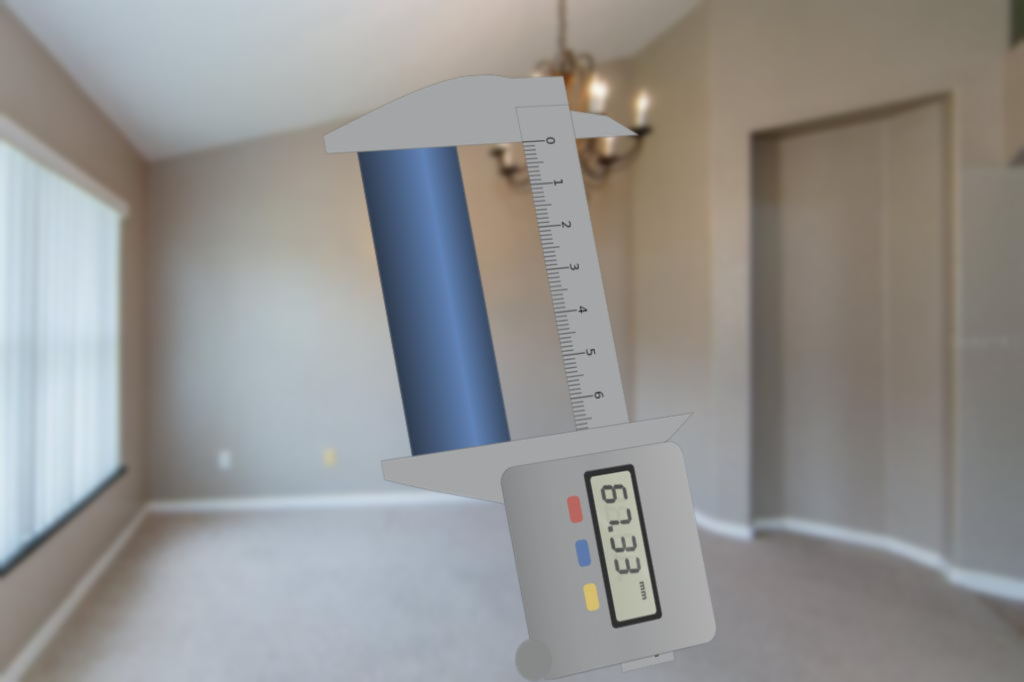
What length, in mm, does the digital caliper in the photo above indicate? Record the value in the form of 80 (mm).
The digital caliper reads 67.33 (mm)
